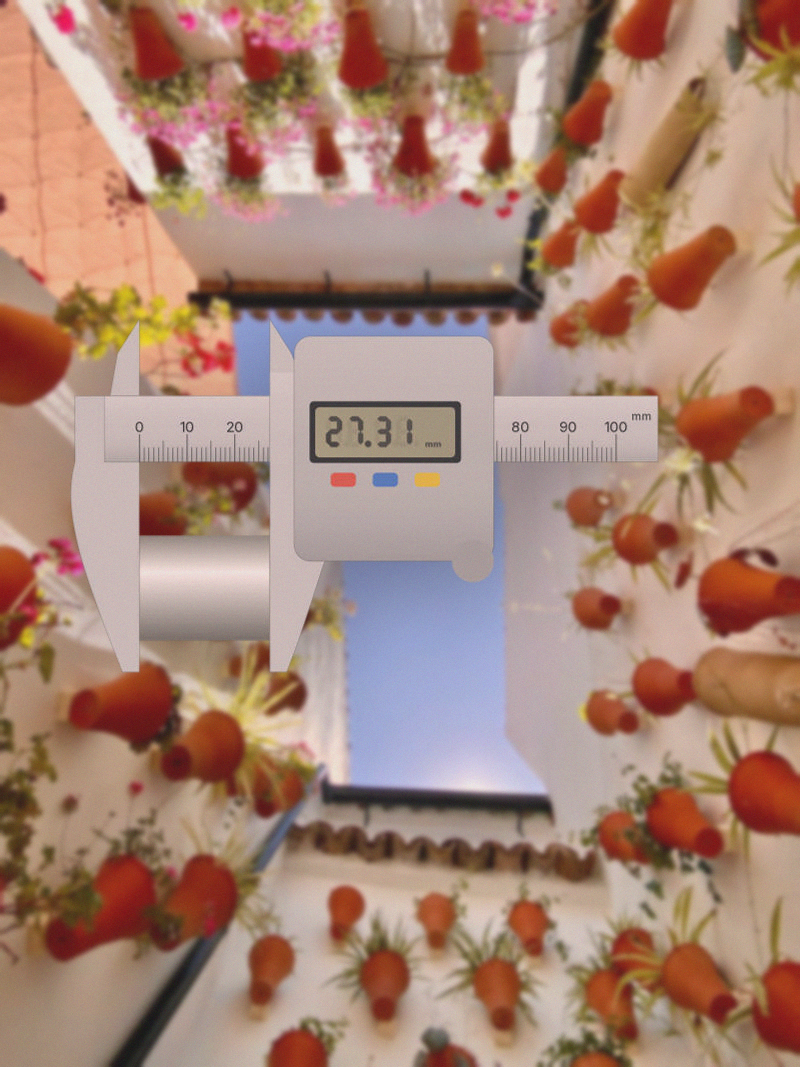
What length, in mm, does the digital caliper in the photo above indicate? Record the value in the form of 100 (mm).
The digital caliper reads 27.31 (mm)
